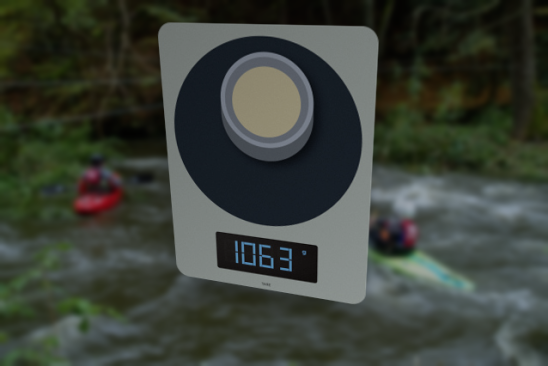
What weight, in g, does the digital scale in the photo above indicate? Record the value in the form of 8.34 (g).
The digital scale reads 1063 (g)
